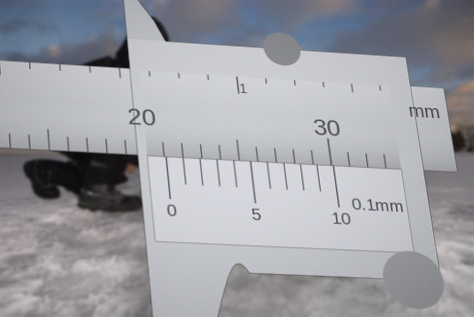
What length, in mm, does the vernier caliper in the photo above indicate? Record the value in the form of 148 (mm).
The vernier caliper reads 21.1 (mm)
